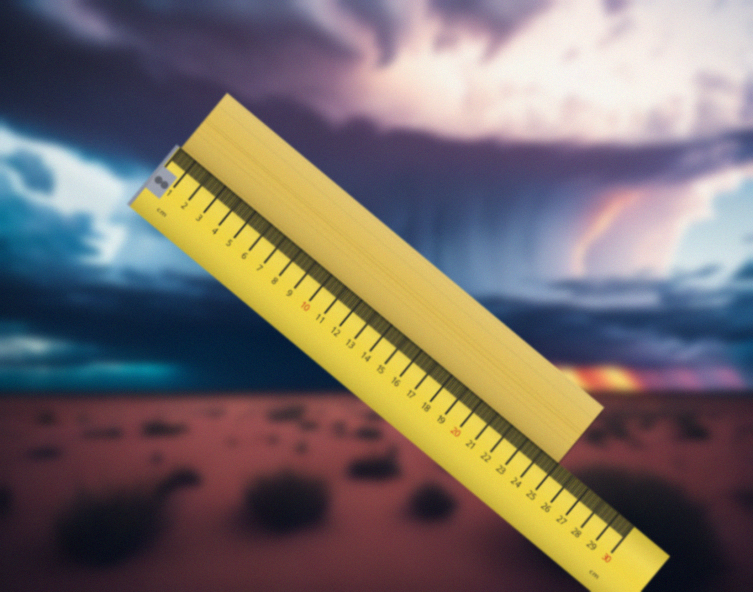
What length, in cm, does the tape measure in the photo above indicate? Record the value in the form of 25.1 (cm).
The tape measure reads 25 (cm)
